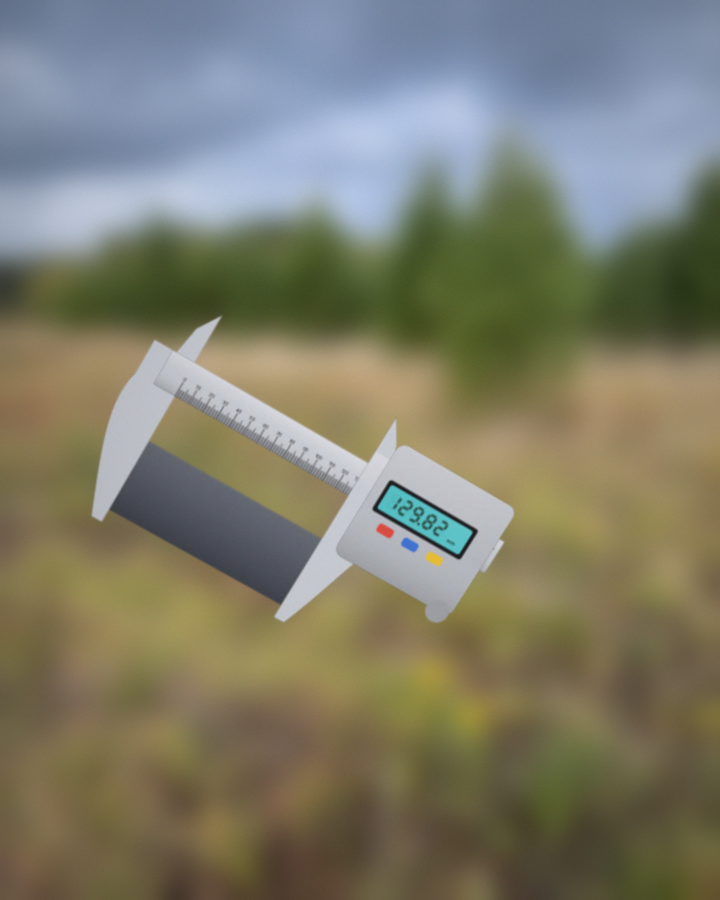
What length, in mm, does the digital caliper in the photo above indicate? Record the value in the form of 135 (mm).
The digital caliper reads 129.82 (mm)
